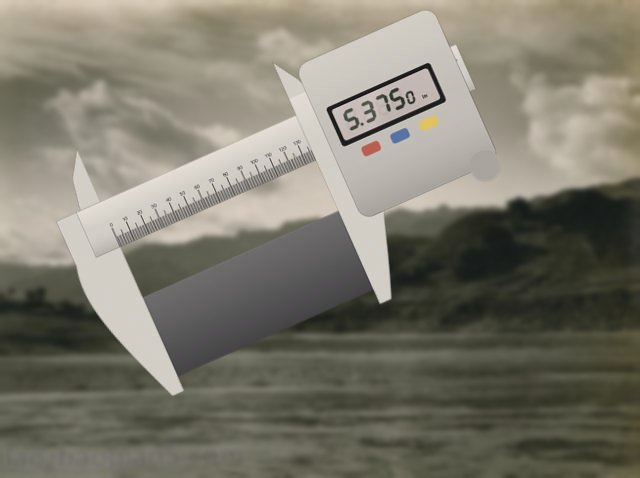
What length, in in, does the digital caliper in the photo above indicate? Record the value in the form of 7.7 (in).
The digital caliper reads 5.3750 (in)
